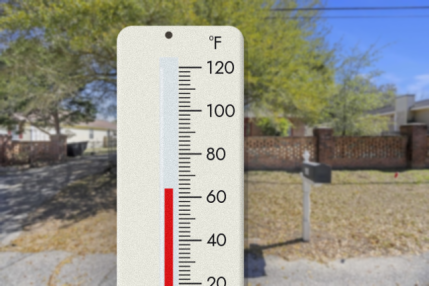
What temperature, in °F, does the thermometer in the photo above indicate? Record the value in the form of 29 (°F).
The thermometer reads 64 (°F)
